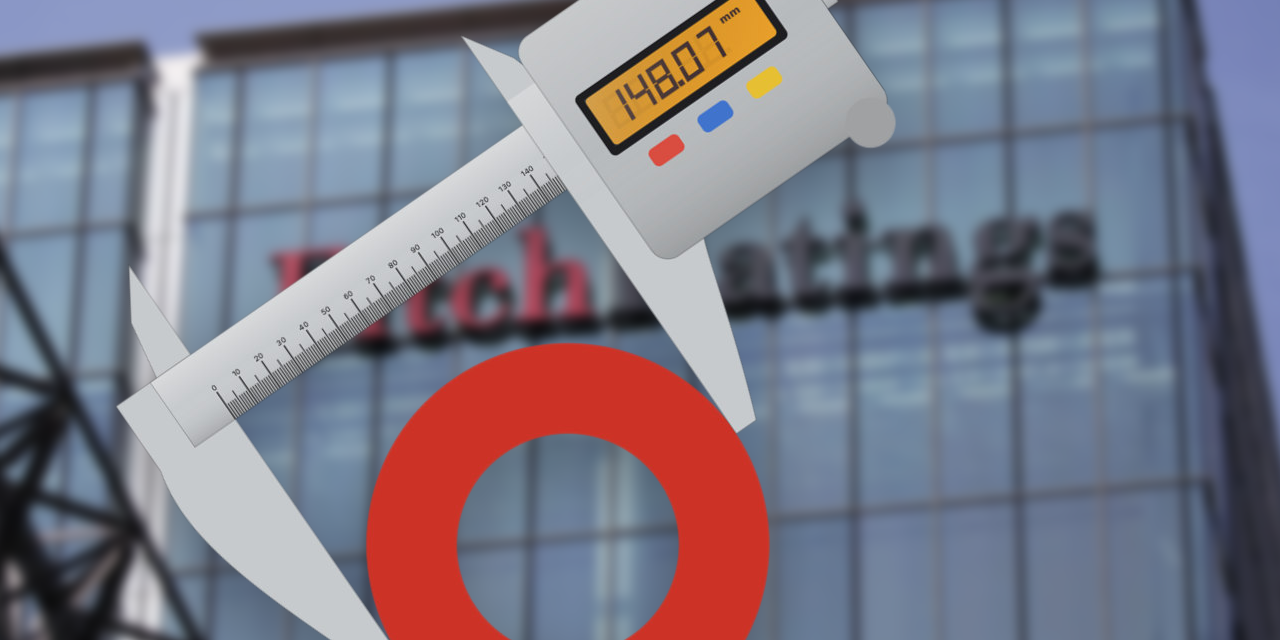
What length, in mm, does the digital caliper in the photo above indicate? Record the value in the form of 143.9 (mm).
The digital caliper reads 148.07 (mm)
